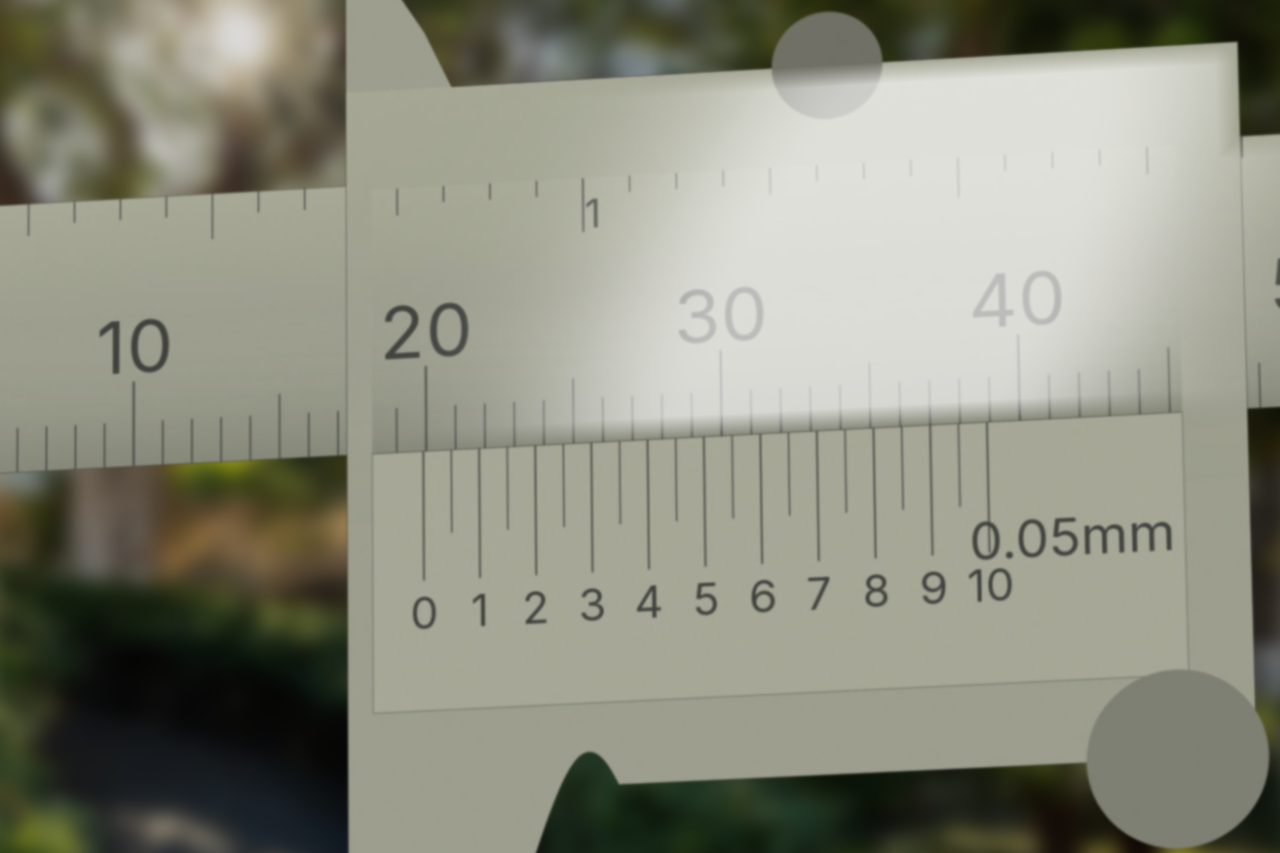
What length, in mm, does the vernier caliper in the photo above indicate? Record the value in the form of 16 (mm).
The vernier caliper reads 19.9 (mm)
